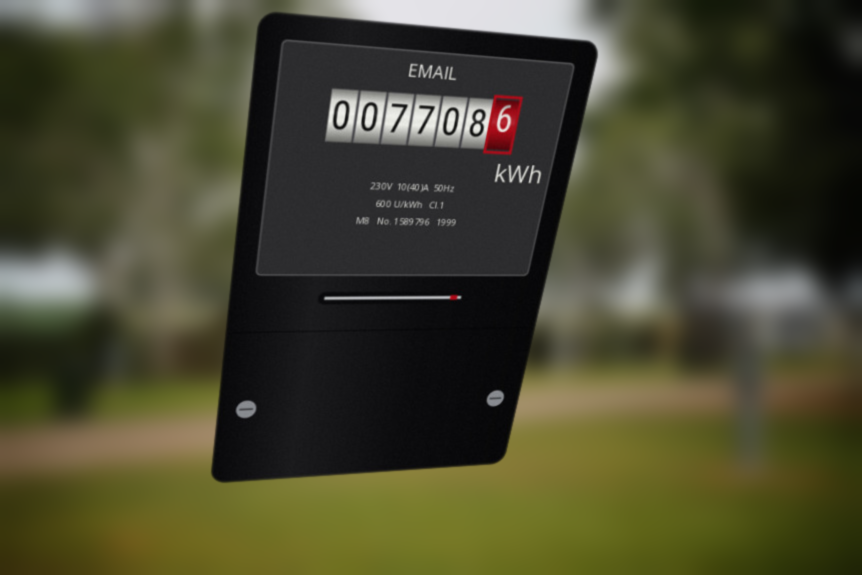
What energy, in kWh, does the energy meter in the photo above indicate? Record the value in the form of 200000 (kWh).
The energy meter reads 7708.6 (kWh)
